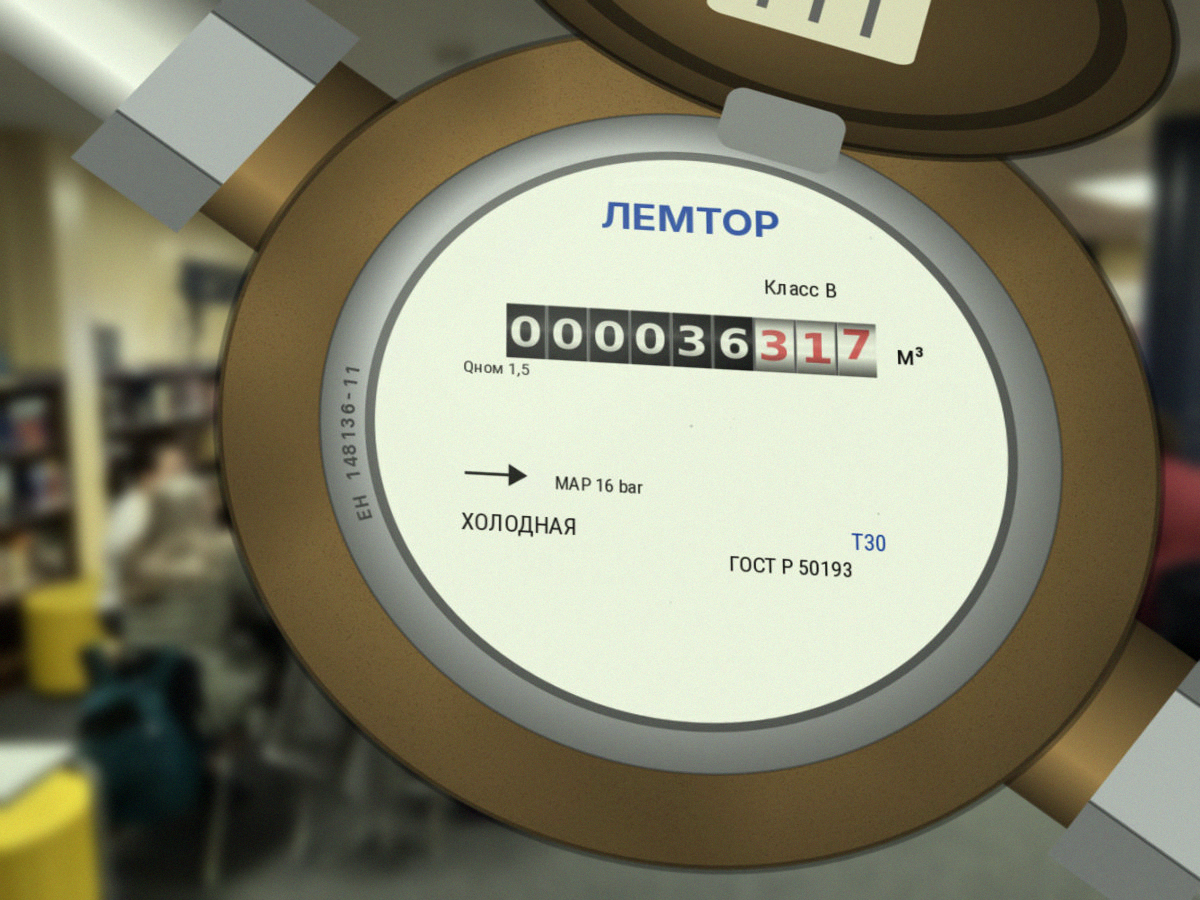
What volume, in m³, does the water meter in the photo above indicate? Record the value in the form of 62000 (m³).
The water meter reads 36.317 (m³)
